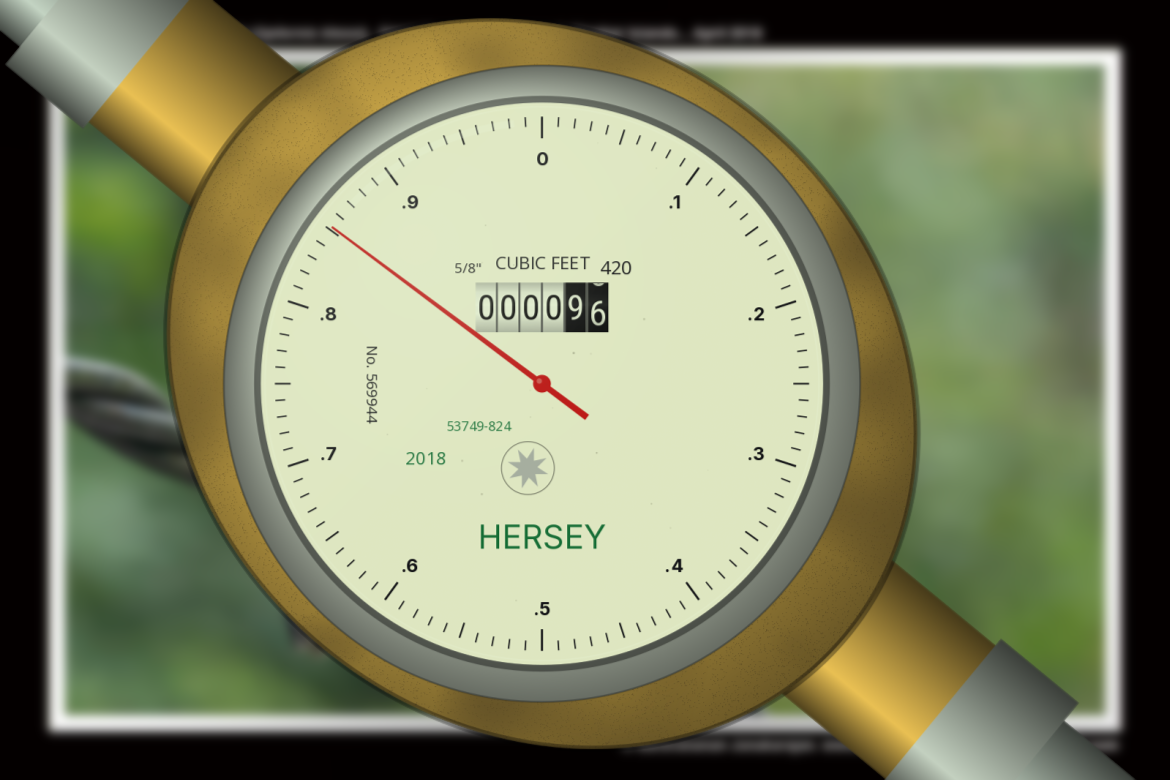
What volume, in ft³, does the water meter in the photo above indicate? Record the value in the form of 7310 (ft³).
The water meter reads 95.85 (ft³)
